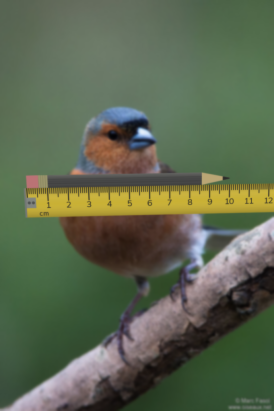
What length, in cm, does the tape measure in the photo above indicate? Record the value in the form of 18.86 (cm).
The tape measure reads 10 (cm)
